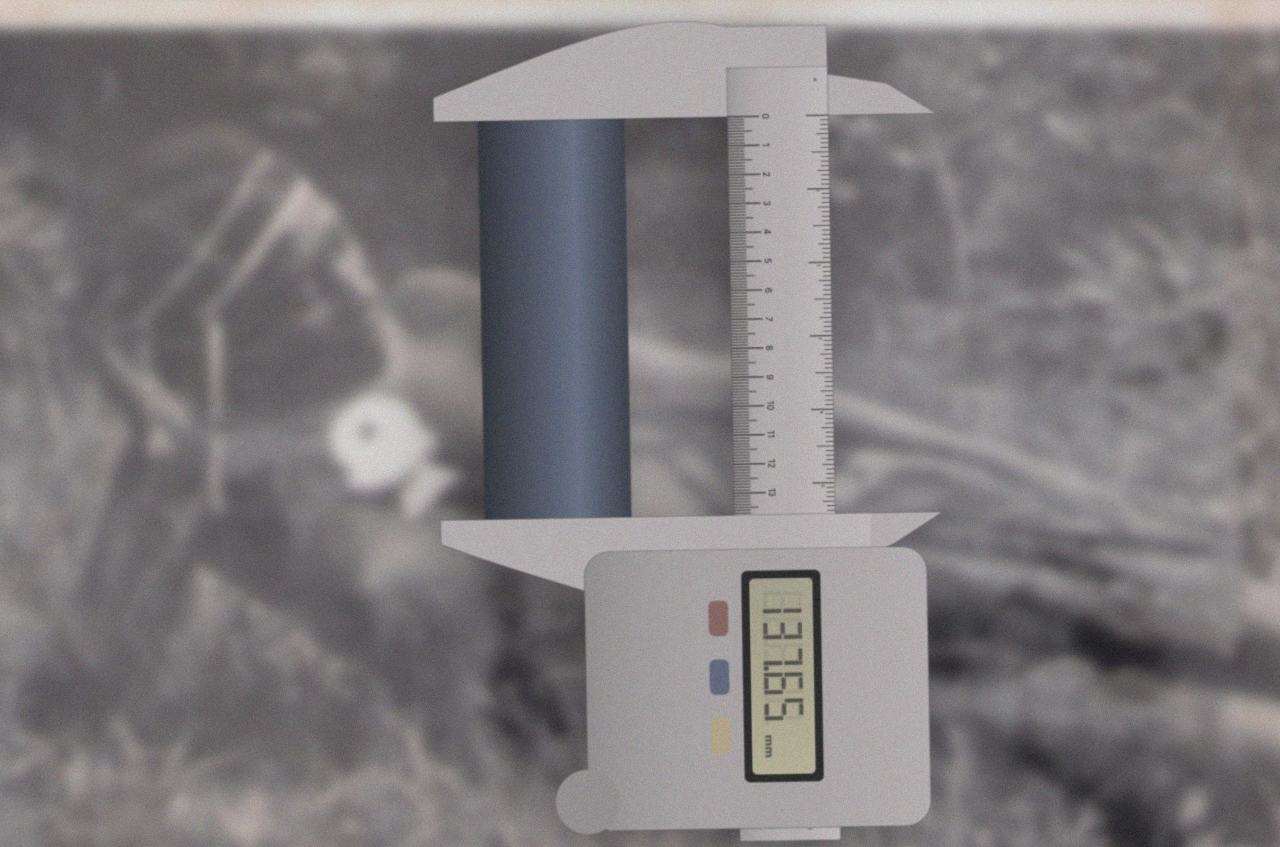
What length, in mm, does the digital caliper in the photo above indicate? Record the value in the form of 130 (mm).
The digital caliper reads 137.65 (mm)
